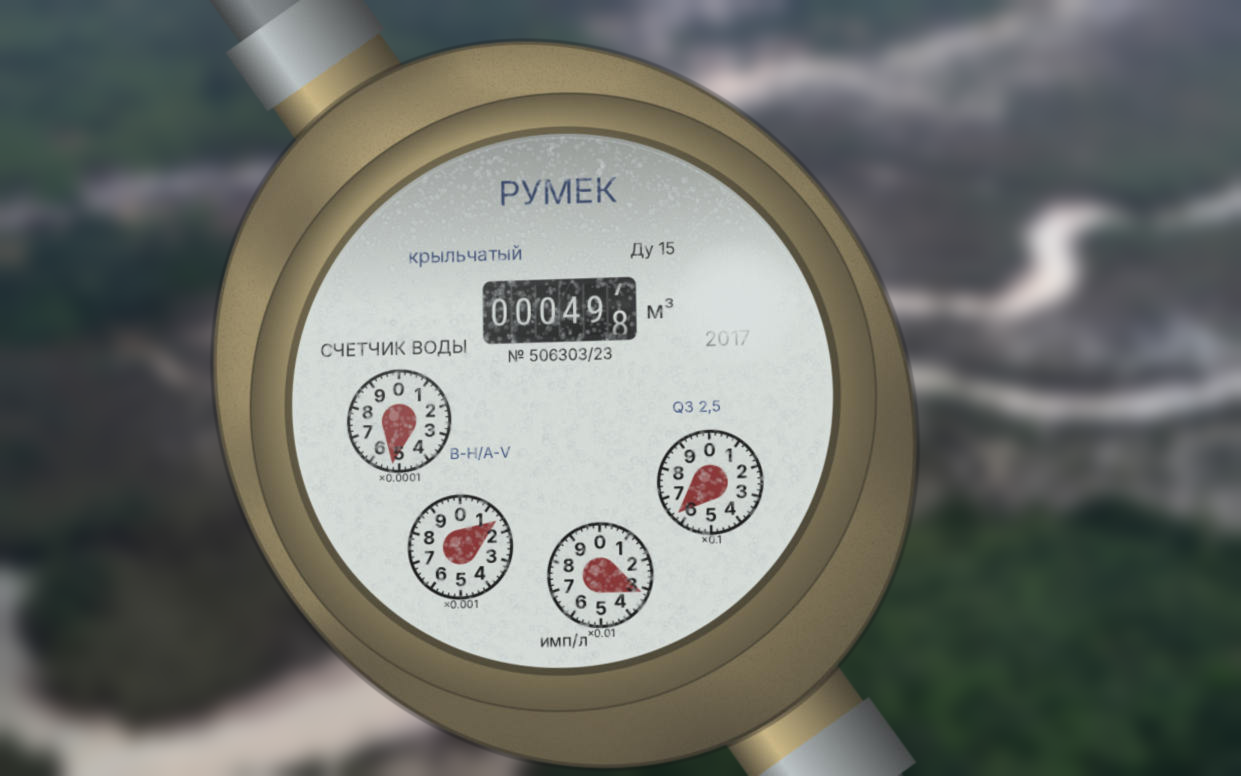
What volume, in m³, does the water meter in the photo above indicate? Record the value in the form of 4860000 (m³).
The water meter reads 497.6315 (m³)
